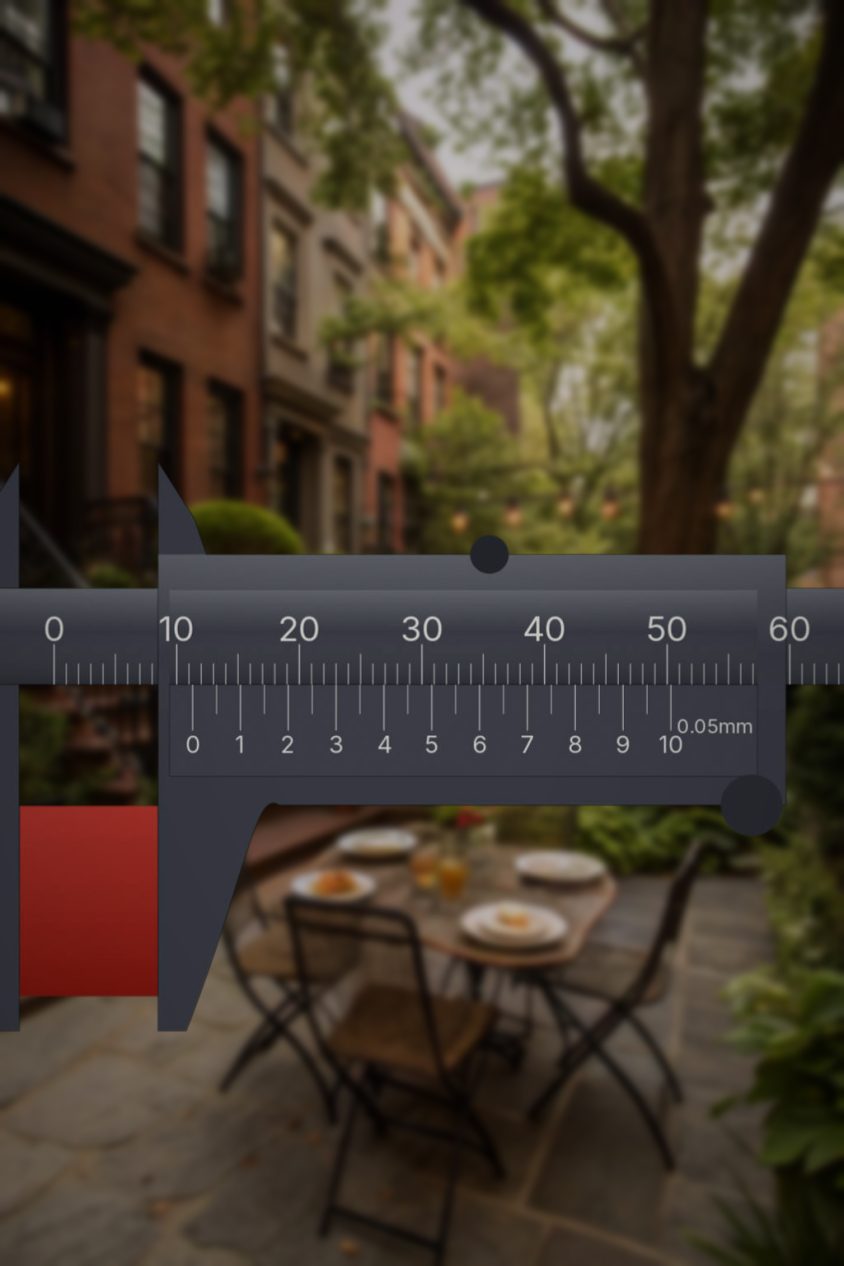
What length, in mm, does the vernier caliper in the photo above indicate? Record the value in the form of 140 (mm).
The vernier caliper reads 11.3 (mm)
